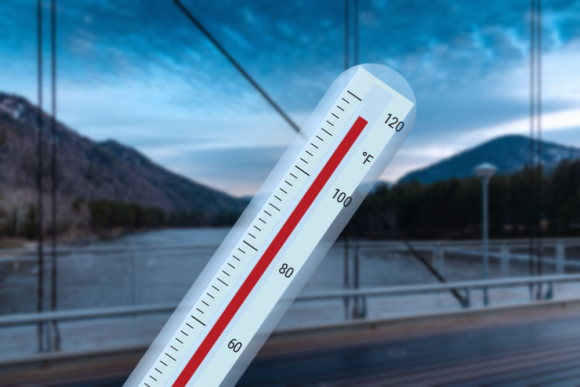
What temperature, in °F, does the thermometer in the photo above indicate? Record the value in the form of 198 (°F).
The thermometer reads 117 (°F)
